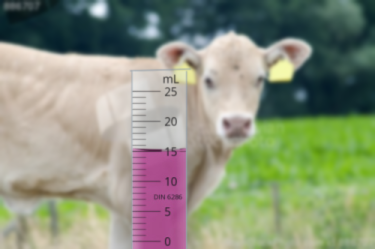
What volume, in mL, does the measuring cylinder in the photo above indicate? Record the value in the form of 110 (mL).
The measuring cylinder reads 15 (mL)
